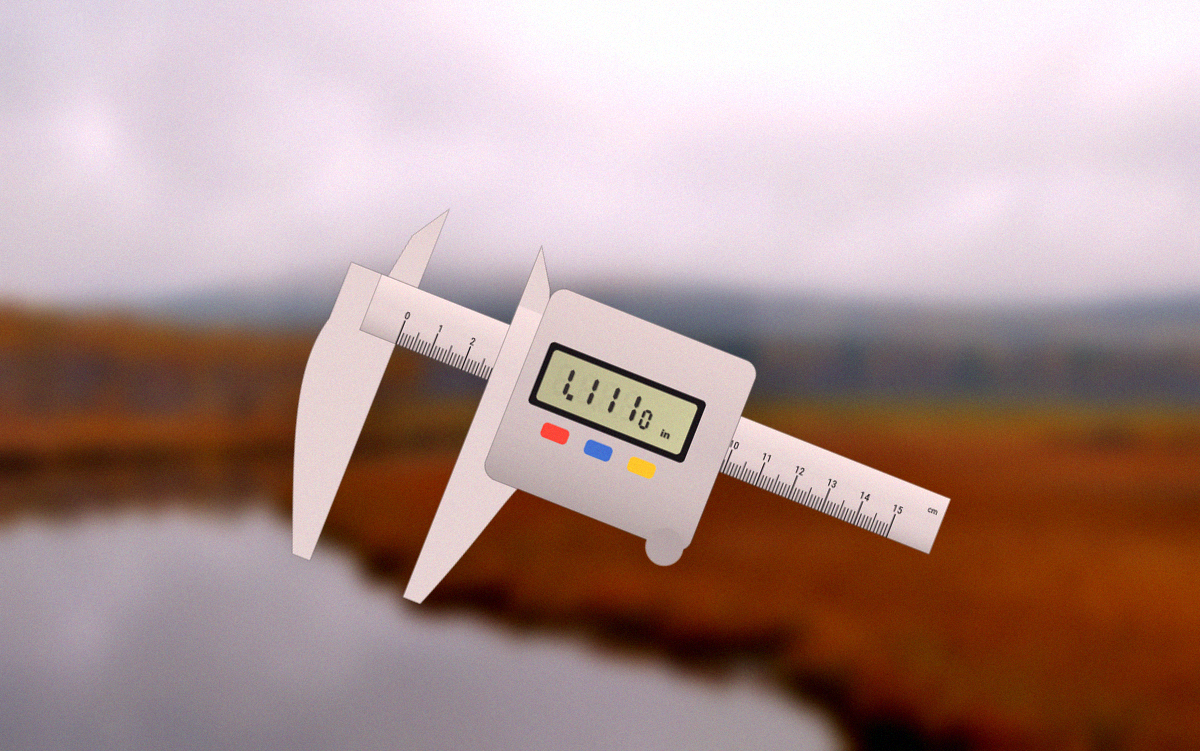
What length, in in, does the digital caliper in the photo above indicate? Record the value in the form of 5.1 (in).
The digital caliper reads 1.1110 (in)
